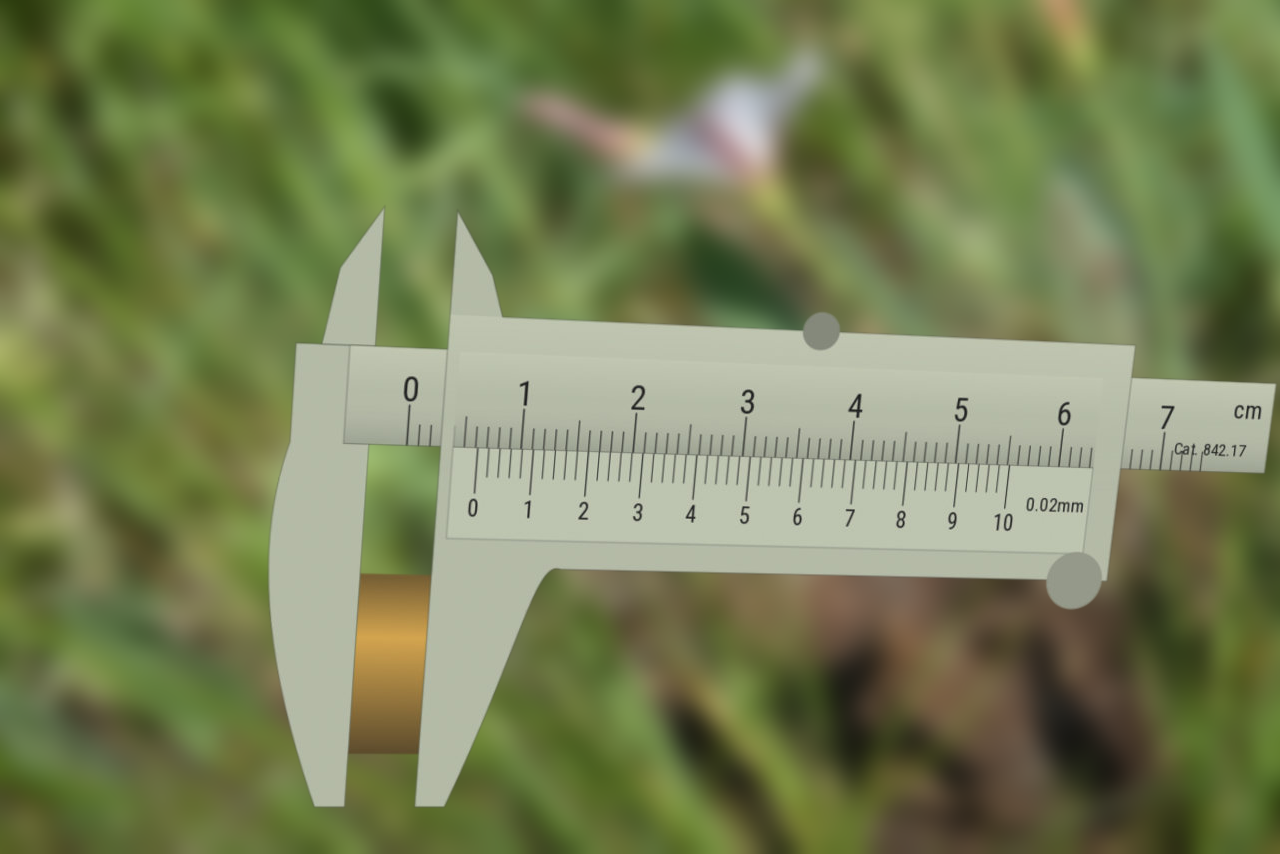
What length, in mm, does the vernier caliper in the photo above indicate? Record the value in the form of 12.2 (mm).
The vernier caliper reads 6.2 (mm)
